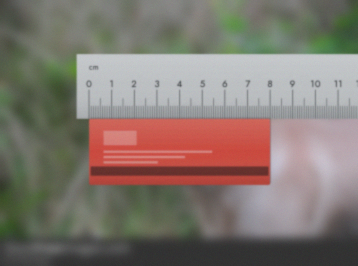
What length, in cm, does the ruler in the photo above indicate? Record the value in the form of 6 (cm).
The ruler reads 8 (cm)
